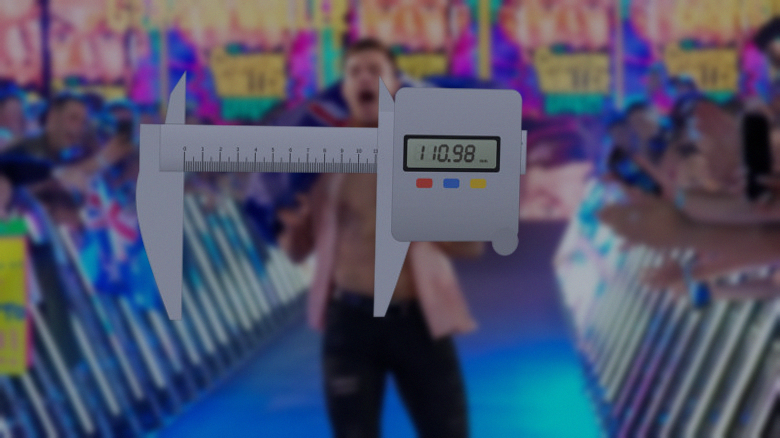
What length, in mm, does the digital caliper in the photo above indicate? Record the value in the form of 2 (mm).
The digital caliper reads 110.98 (mm)
